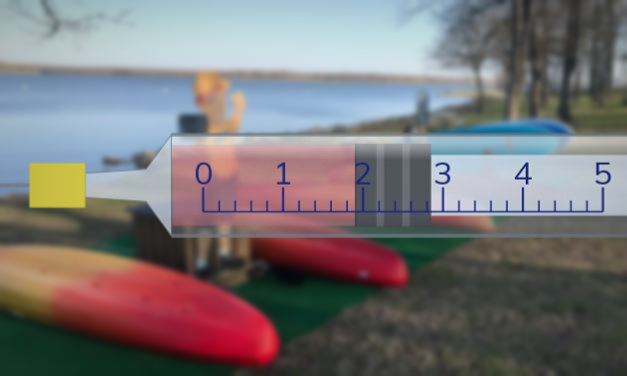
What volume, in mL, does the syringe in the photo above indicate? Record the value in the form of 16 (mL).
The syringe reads 1.9 (mL)
